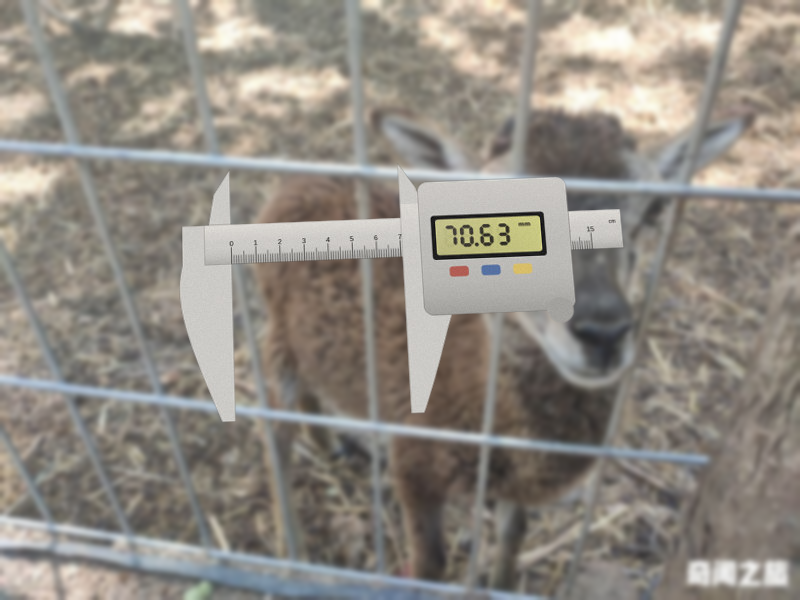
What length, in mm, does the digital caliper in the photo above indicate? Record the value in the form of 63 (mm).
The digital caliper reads 70.63 (mm)
